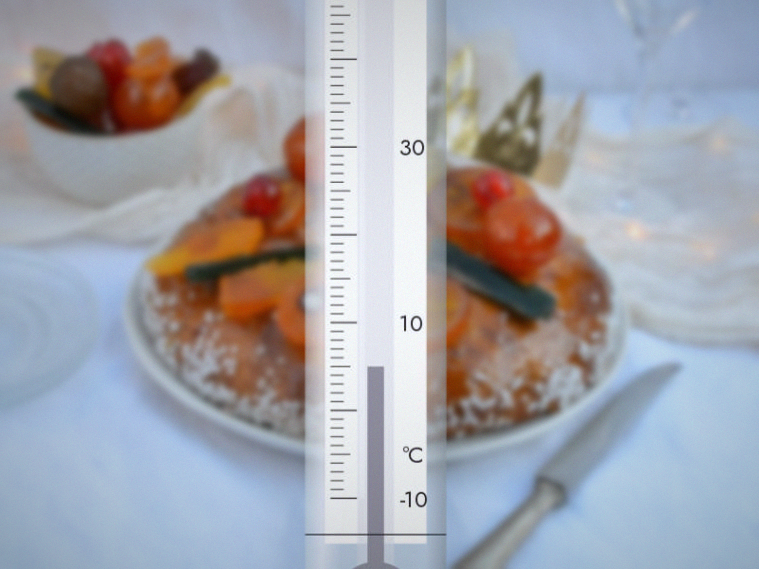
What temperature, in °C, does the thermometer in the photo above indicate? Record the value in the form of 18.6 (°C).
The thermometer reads 5 (°C)
